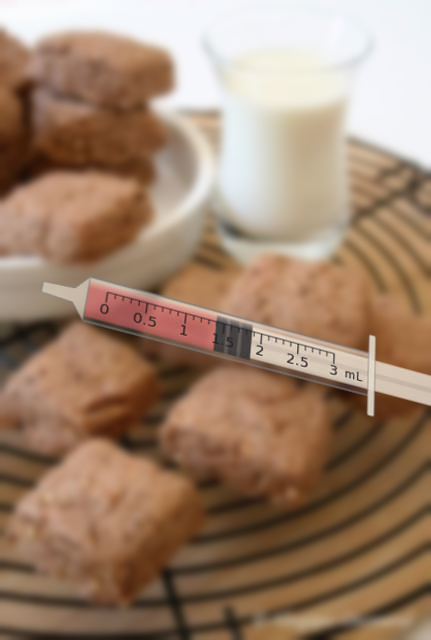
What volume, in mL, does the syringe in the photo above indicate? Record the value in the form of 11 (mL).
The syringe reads 1.4 (mL)
